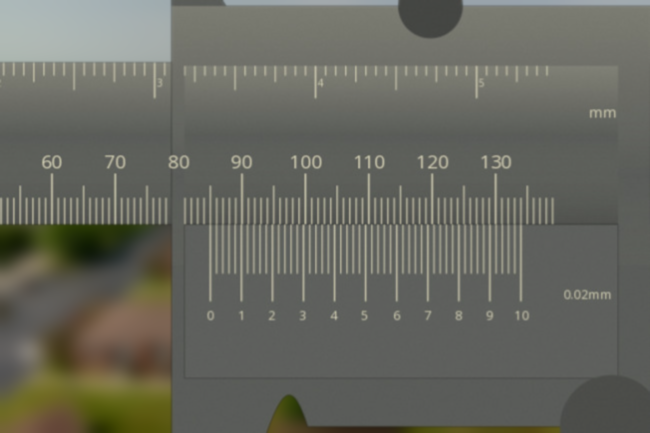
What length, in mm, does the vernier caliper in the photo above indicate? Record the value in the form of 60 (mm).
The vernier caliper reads 85.0 (mm)
